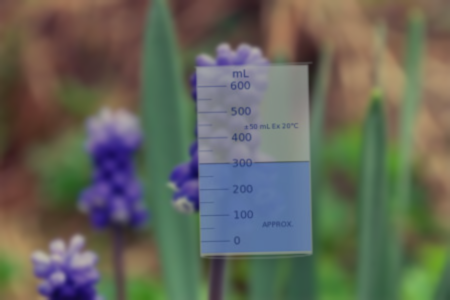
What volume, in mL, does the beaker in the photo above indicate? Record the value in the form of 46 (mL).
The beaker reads 300 (mL)
